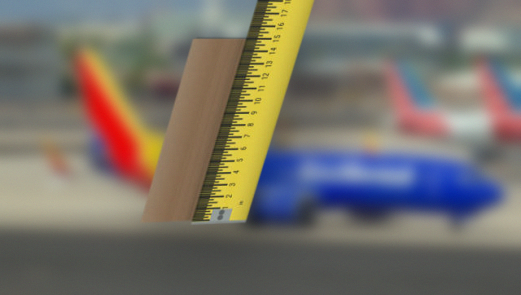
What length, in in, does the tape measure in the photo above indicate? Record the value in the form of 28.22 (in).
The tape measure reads 15 (in)
